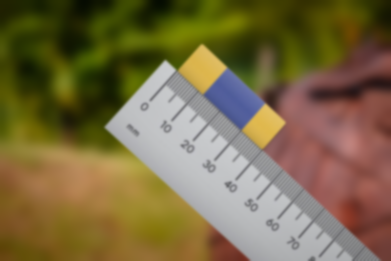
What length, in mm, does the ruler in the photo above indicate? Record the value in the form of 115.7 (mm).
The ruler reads 40 (mm)
